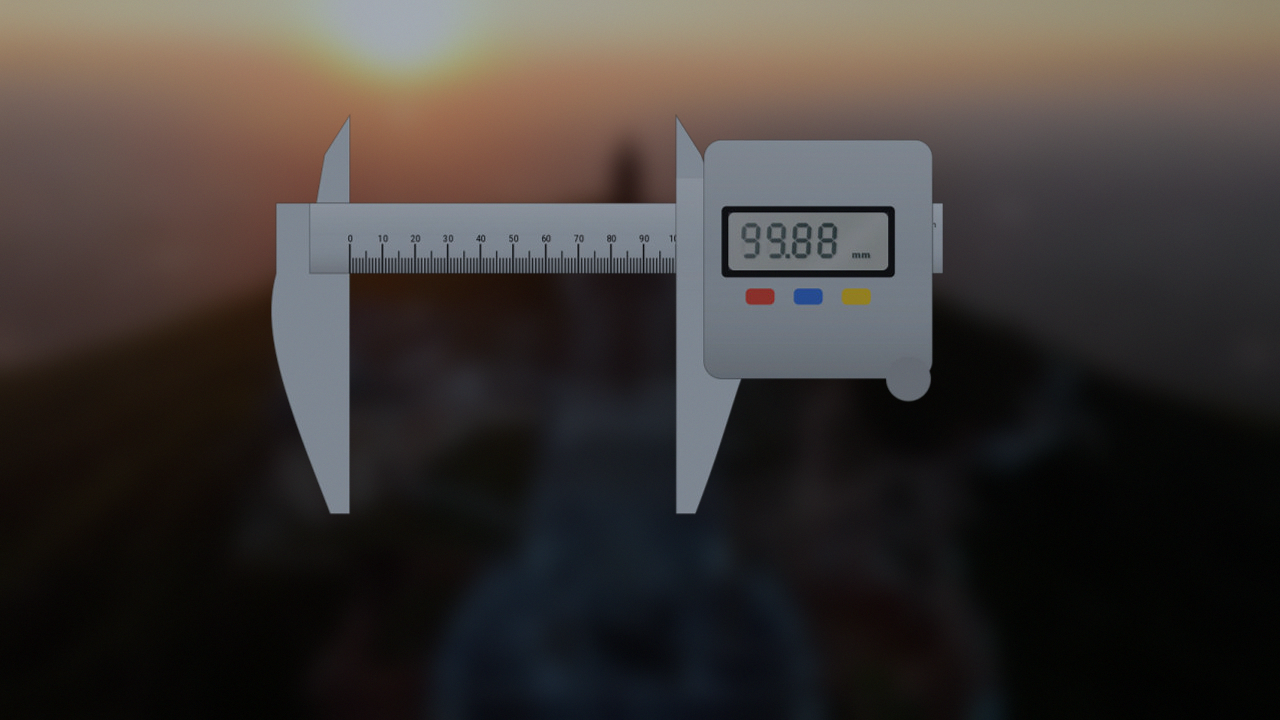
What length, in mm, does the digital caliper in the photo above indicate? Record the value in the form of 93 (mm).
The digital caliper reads 99.88 (mm)
